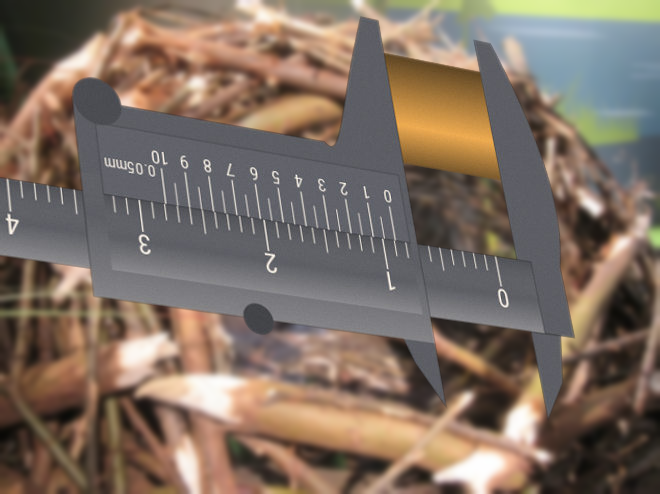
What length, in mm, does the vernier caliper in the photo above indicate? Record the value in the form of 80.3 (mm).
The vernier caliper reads 8.9 (mm)
